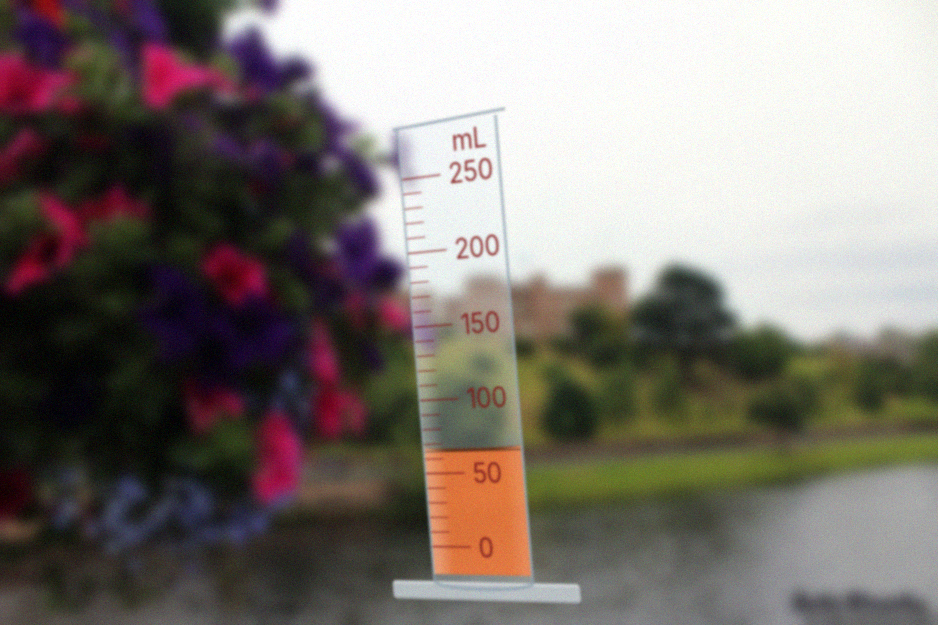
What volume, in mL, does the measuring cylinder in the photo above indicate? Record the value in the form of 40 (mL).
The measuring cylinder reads 65 (mL)
